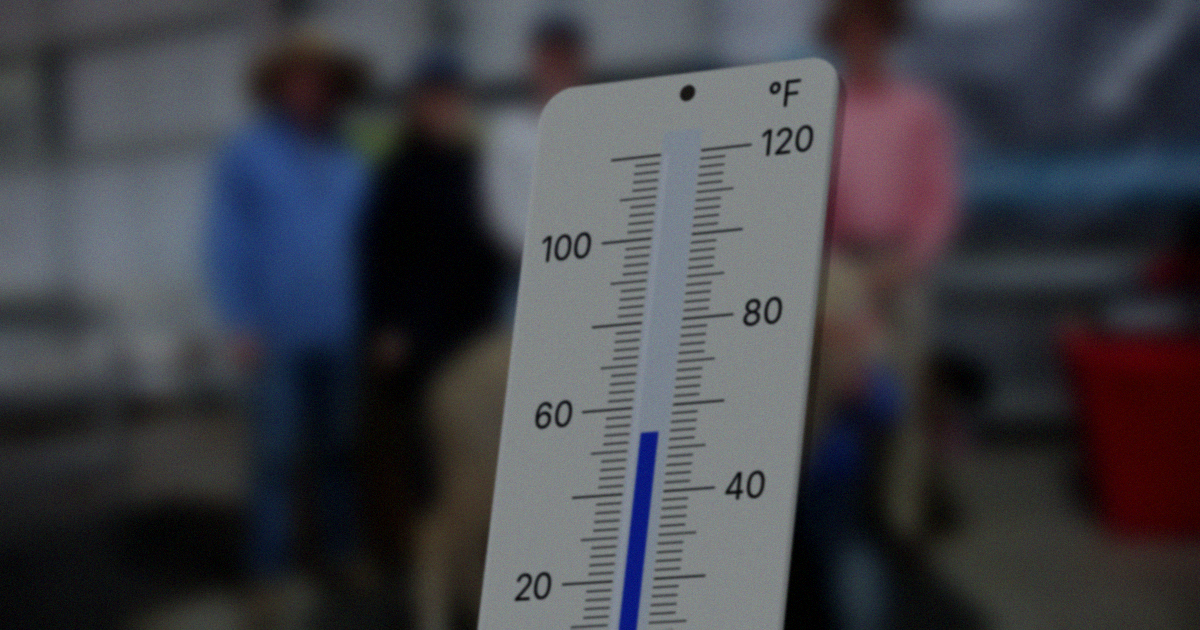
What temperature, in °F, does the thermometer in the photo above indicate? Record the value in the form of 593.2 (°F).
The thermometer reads 54 (°F)
